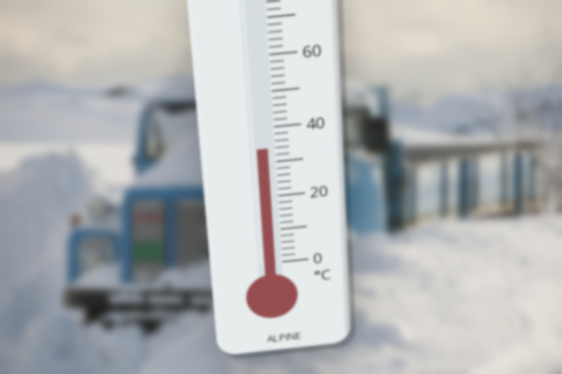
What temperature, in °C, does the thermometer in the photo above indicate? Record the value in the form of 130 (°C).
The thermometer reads 34 (°C)
